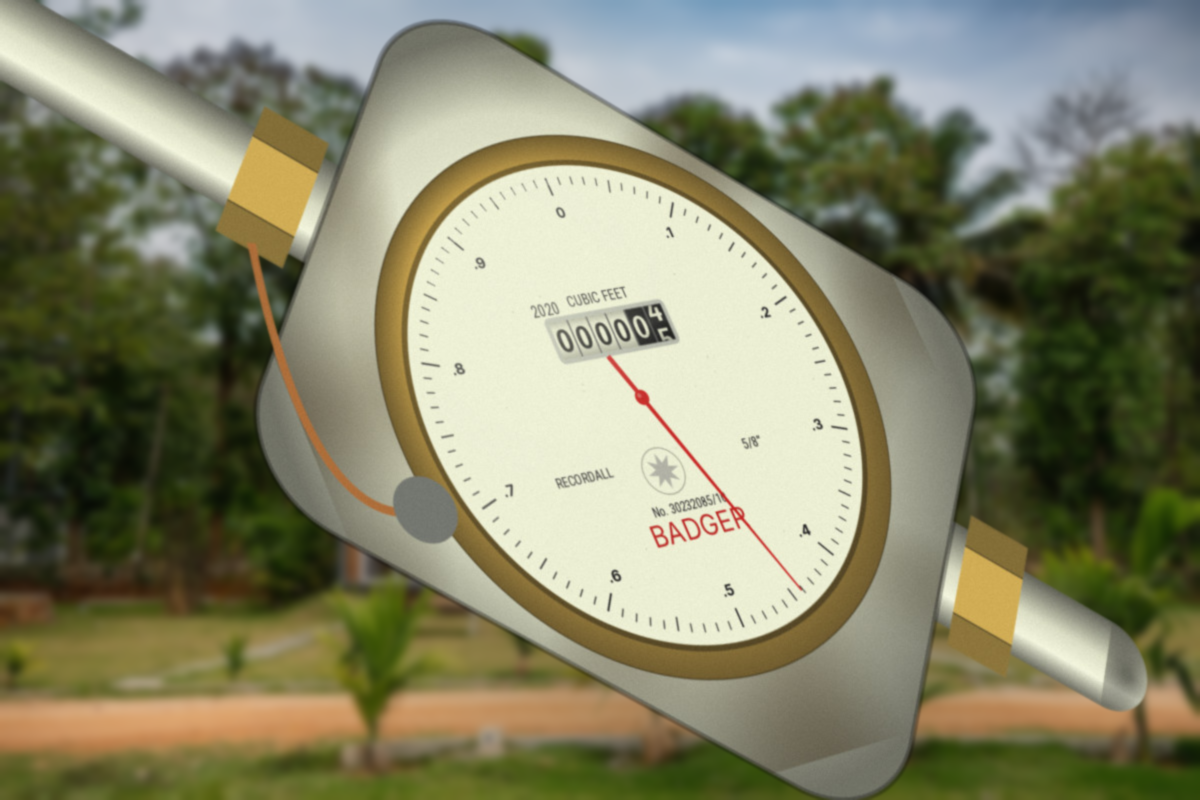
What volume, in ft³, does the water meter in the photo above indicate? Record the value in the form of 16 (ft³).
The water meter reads 4.44 (ft³)
